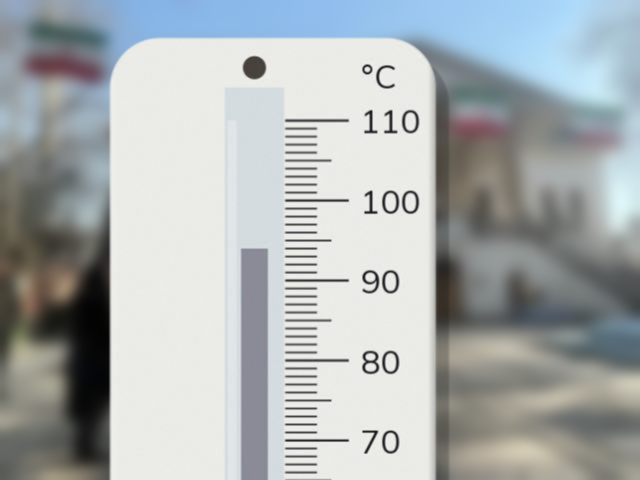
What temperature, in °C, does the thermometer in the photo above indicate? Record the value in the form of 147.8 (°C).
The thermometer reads 94 (°C)
